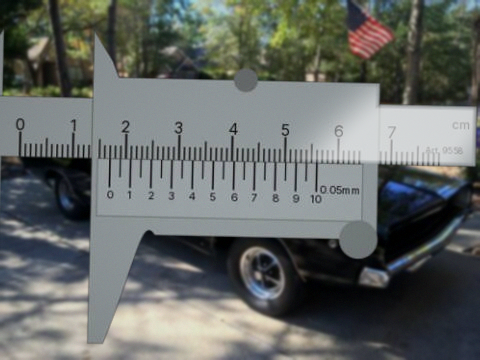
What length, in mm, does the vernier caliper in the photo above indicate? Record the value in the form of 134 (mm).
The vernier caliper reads 17.0 (mm)
